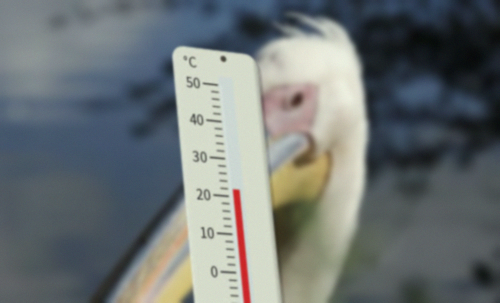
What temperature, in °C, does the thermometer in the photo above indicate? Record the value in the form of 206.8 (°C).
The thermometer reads 22 (°C)
